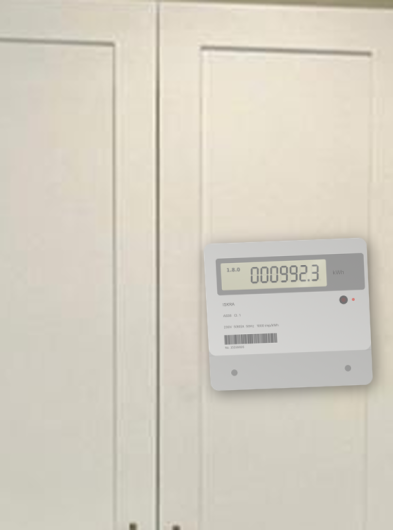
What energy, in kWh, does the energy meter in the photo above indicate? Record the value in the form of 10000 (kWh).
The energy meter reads 992.3 (kWh)
